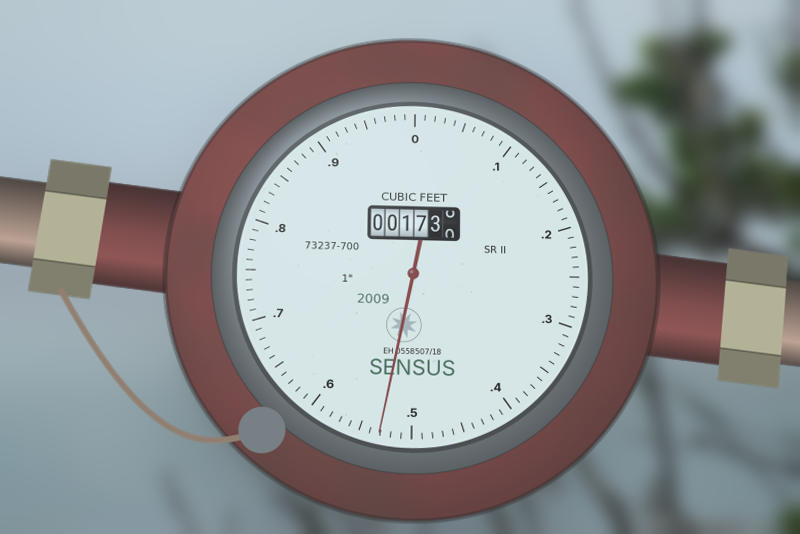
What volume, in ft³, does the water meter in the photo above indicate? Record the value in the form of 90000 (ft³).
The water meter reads 1738.53 (ft³)
